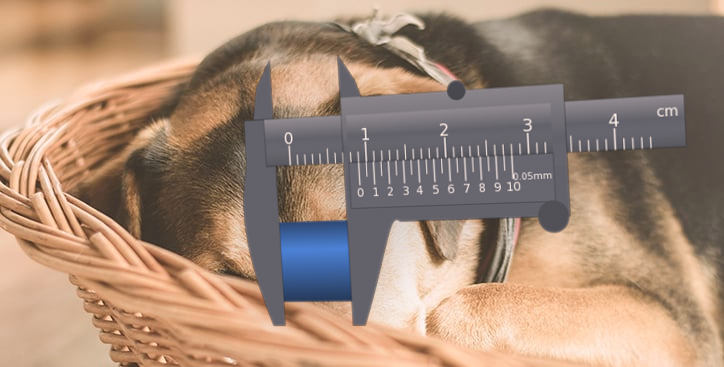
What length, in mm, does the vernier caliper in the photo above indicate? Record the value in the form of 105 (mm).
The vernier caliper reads 9.0 (mm)
